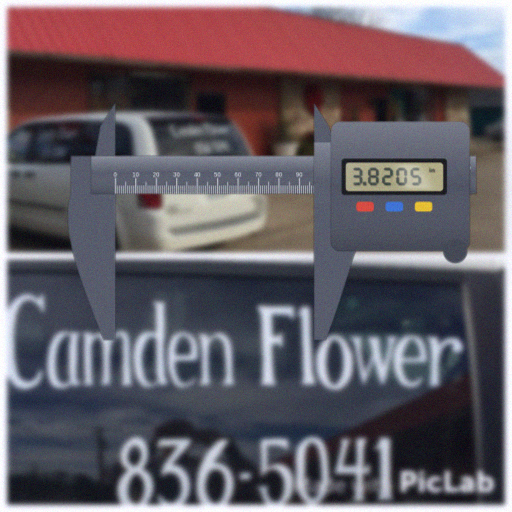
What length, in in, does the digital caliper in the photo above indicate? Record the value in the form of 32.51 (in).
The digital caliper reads 3.8205 (in)
